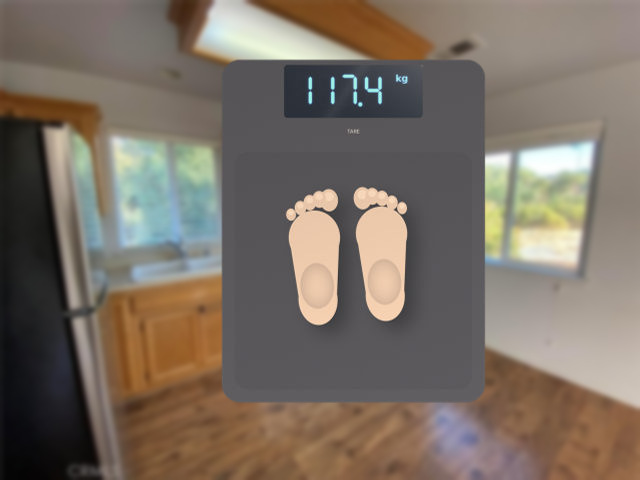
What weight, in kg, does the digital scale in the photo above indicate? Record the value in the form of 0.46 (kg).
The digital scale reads 117.4 (kg)
